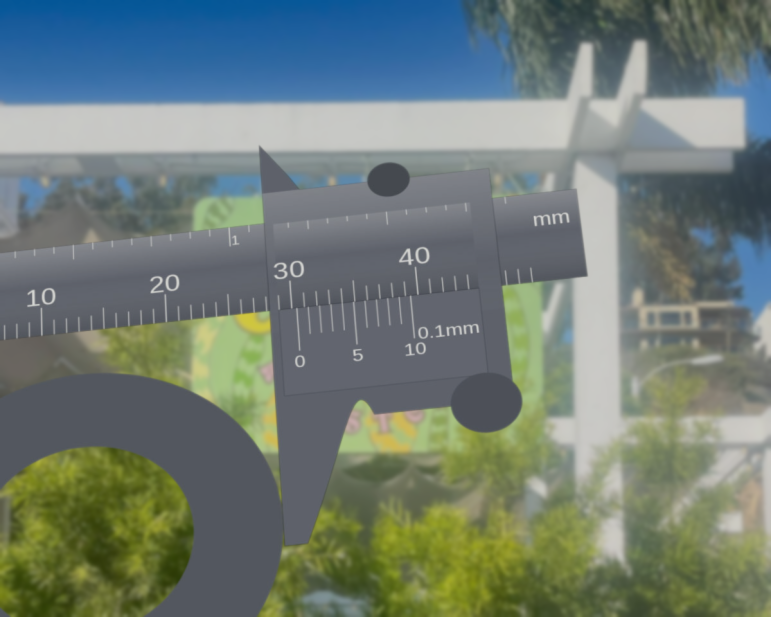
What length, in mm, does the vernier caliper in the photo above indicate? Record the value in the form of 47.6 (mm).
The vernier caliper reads 30.4 (mm)
